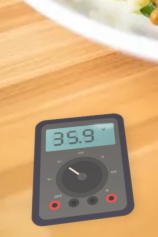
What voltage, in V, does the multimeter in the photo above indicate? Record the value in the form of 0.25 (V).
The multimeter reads 35.9 (V)
